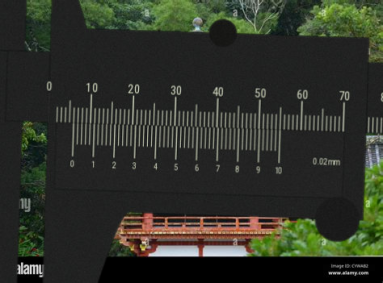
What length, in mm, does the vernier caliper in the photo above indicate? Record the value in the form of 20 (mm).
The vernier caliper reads 6.0 (mm)
